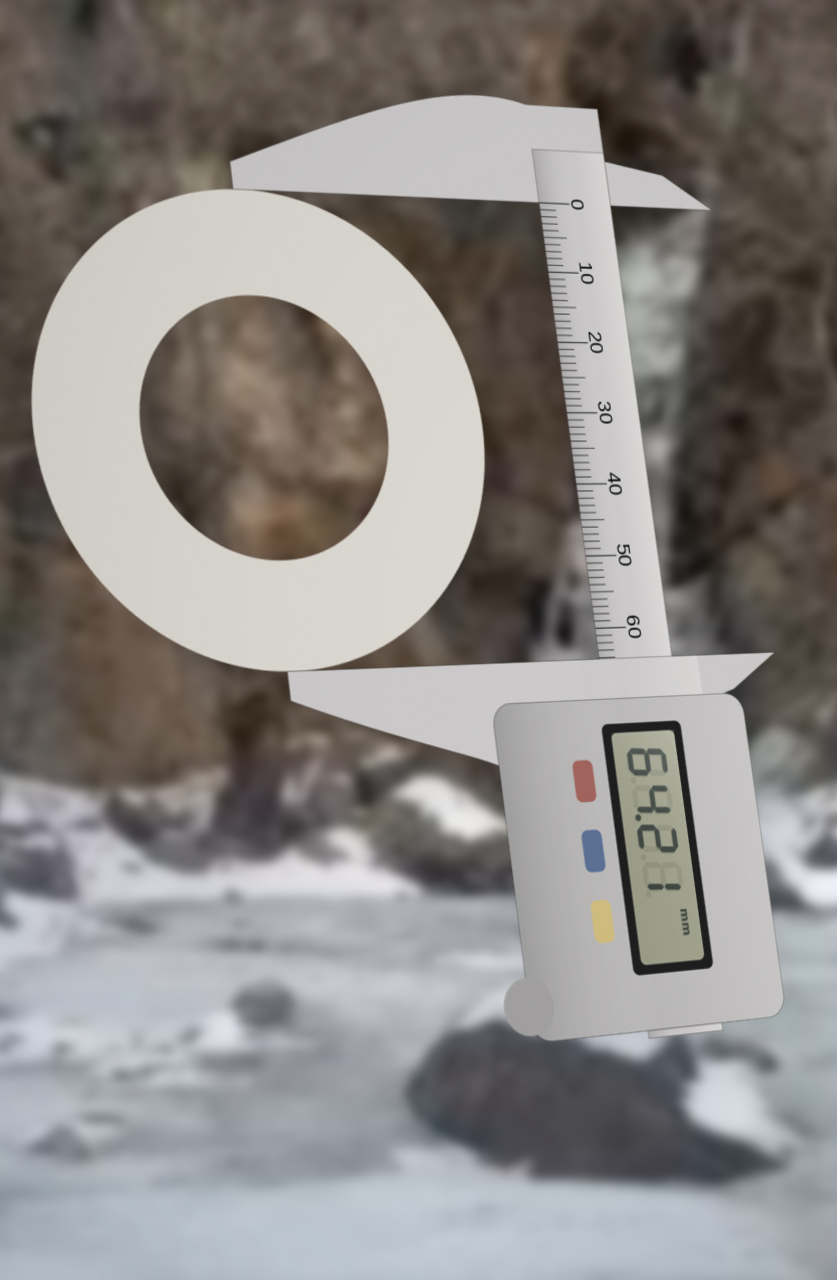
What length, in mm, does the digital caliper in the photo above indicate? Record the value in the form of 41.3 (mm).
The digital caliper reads 64.21 (mm)
